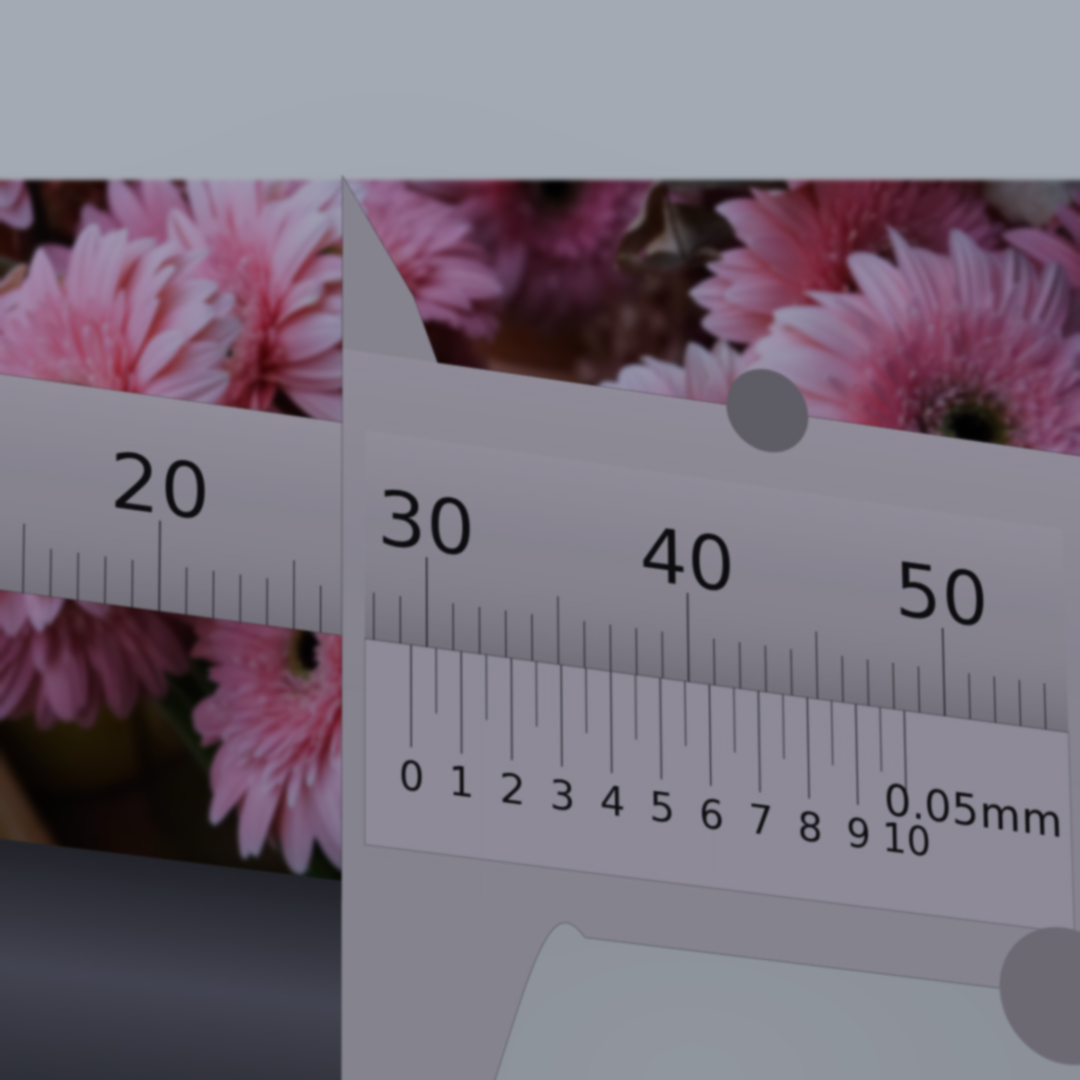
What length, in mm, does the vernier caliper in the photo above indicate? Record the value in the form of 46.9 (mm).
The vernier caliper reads 29.4 (mm)
